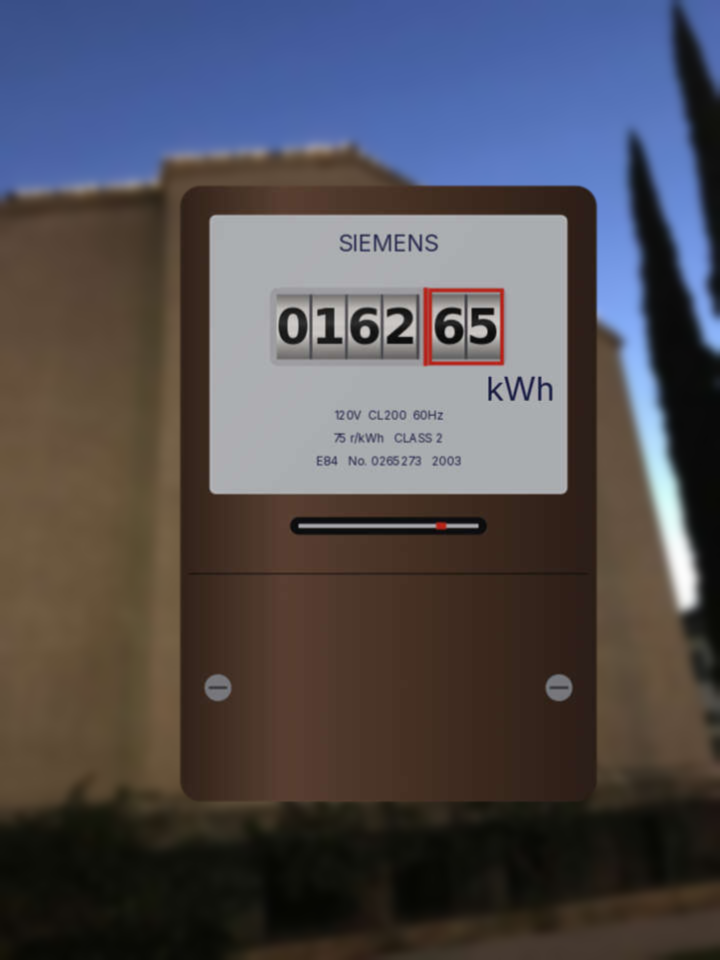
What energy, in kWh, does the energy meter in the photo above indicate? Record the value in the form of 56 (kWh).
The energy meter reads 162.65 (kWh)
